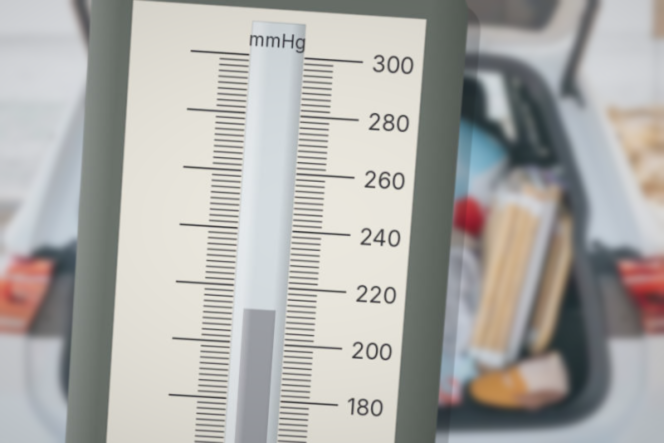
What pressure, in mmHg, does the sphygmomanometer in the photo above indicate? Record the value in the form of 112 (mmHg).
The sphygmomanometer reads 212 (mmHg)
